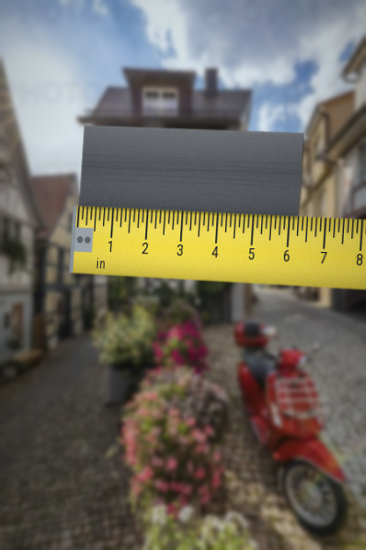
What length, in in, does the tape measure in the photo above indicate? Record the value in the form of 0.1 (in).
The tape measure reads 6.25 (in)
